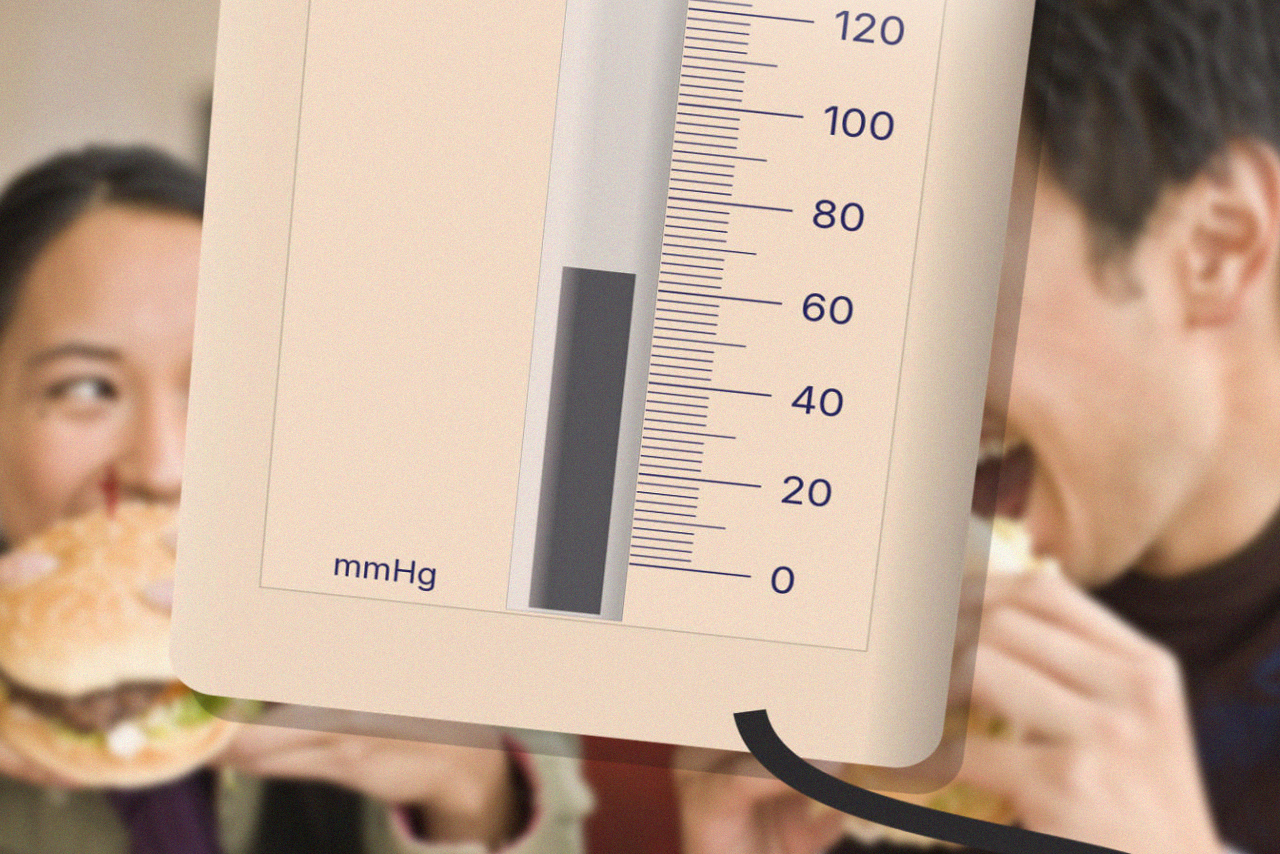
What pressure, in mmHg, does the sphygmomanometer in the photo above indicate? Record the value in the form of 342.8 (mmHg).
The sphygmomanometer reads 63 (mmHg)
